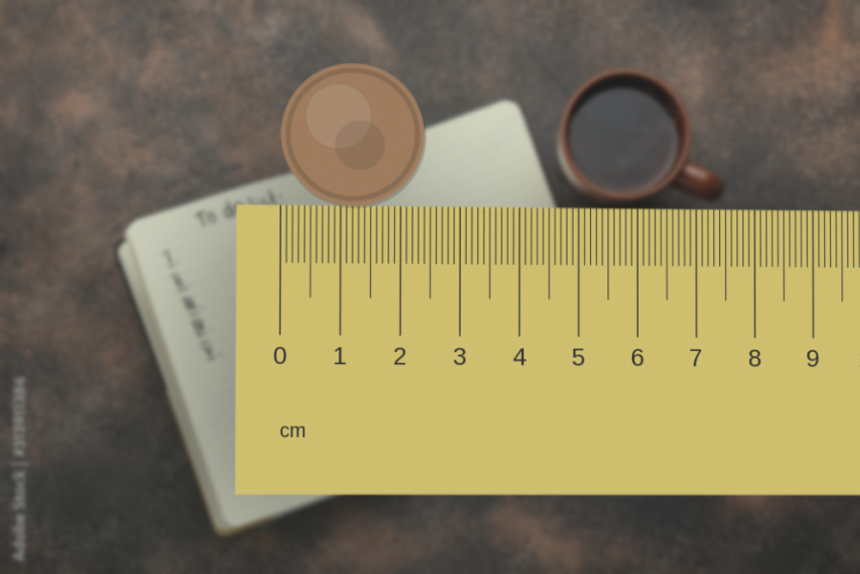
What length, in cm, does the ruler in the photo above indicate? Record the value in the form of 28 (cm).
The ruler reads 2.4 (cm)
